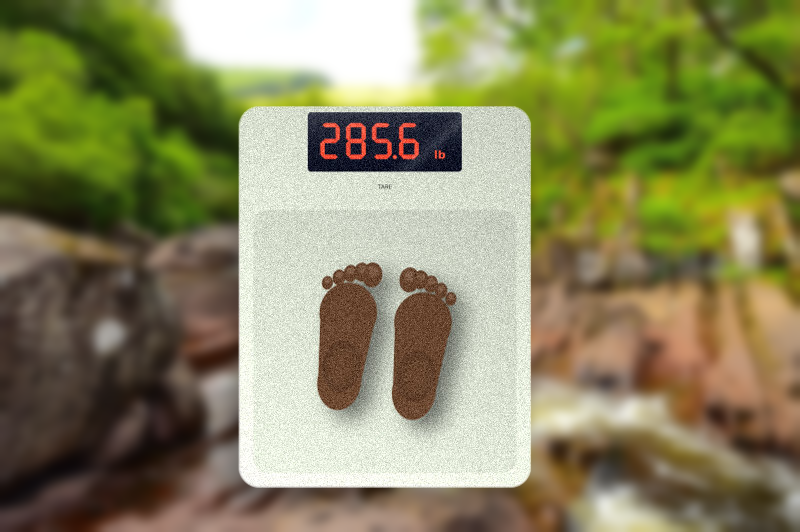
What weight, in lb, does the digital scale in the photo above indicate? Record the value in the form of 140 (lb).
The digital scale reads 285.6 (lb)
